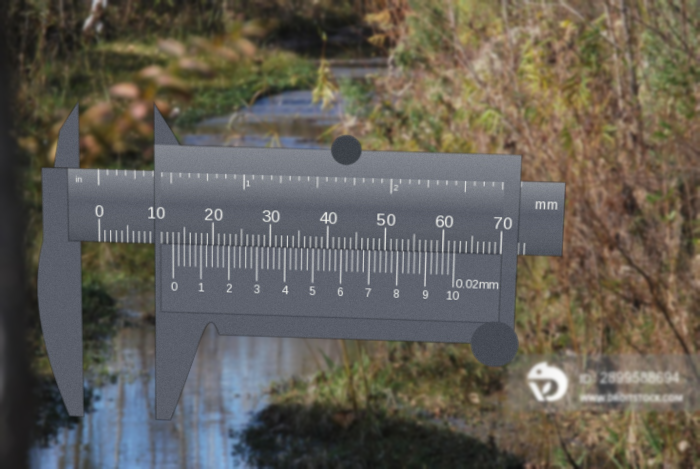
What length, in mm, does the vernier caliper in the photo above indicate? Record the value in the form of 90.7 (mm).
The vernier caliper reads 13.0 (mm)
